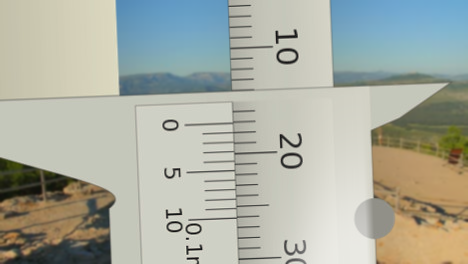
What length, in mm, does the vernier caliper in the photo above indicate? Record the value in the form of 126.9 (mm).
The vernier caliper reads 17.1 (mm)
